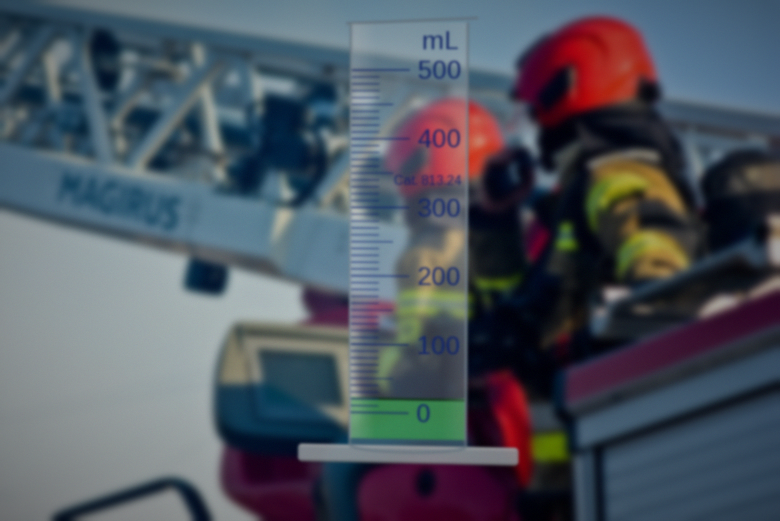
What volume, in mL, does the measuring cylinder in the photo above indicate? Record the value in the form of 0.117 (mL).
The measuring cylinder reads 20 (mL)
